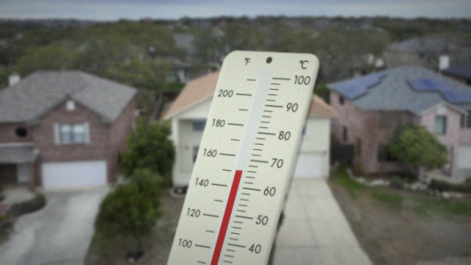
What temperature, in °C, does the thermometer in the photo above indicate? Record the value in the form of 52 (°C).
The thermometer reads 66 (°C)
